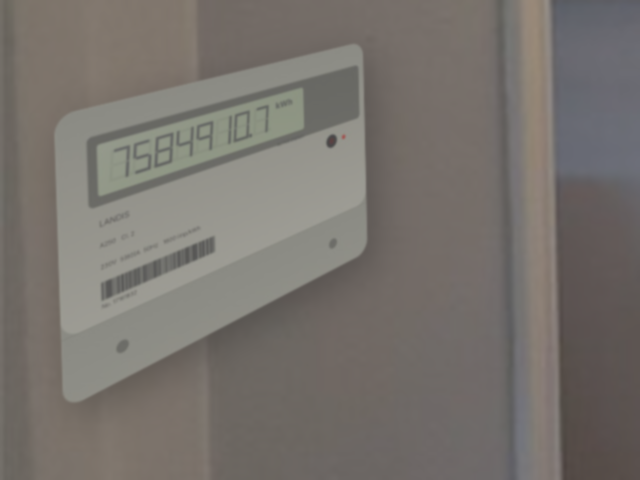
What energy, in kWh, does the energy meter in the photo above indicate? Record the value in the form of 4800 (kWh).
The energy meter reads 7584910.7 (kWh)
